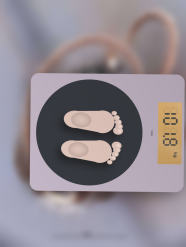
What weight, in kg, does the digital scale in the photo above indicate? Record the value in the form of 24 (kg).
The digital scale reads 101.8 (kg)
